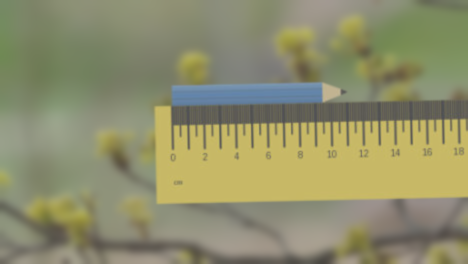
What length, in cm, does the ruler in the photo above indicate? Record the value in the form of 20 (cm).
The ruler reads 11 (cm)
